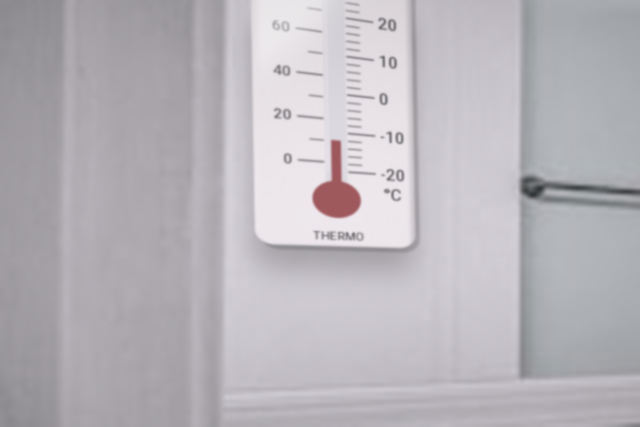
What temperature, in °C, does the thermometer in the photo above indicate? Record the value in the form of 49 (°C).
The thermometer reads -12 (°C)
